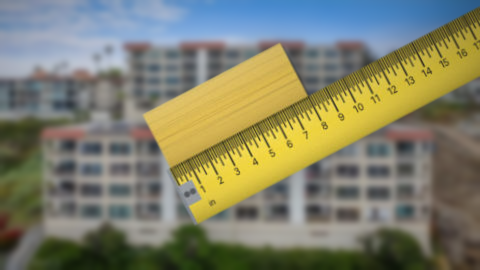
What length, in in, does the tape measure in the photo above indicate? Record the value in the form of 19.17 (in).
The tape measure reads 8 (in)
